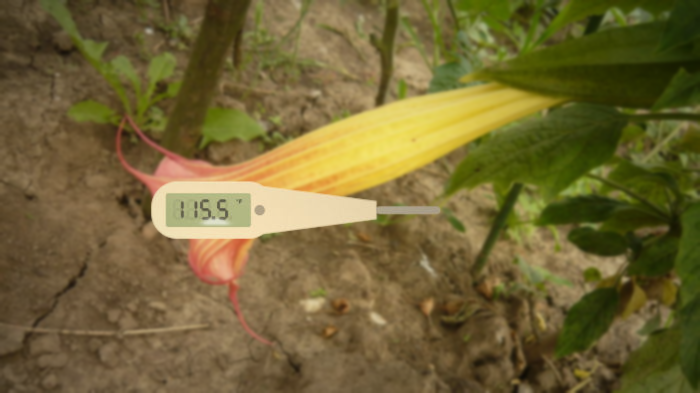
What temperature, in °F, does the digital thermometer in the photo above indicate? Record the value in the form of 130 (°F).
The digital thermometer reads 115.5 (°F)
